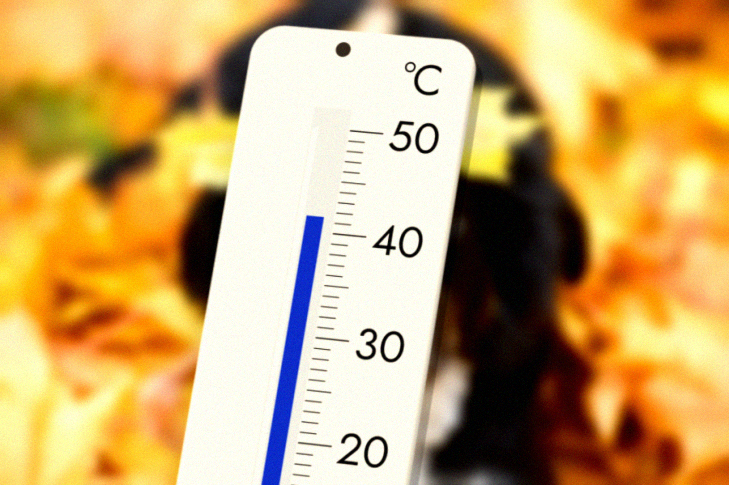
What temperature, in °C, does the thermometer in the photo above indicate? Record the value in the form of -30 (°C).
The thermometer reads 41.5 (°C)
